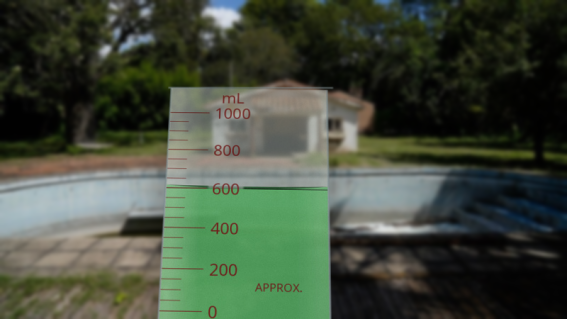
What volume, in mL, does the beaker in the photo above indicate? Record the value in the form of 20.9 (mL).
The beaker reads 600 (mL)
